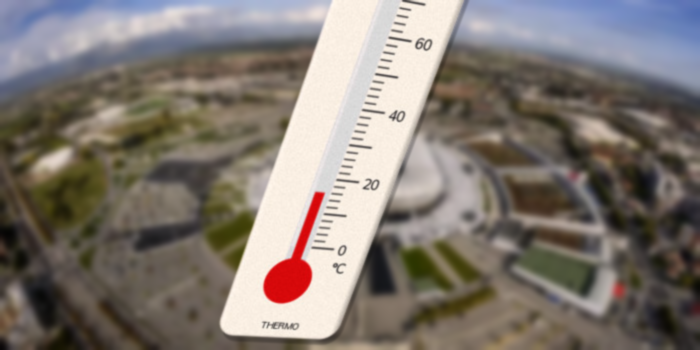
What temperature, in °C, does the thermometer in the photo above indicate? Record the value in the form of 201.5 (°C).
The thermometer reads 16 (°C)
